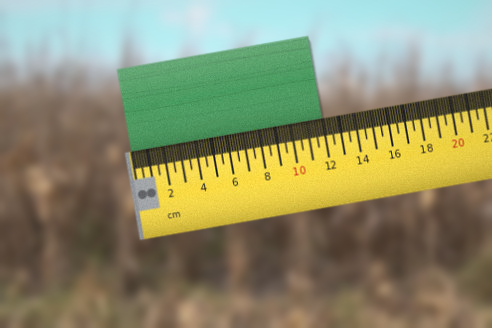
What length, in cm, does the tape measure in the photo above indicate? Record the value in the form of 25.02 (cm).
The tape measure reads 12 (cm)
